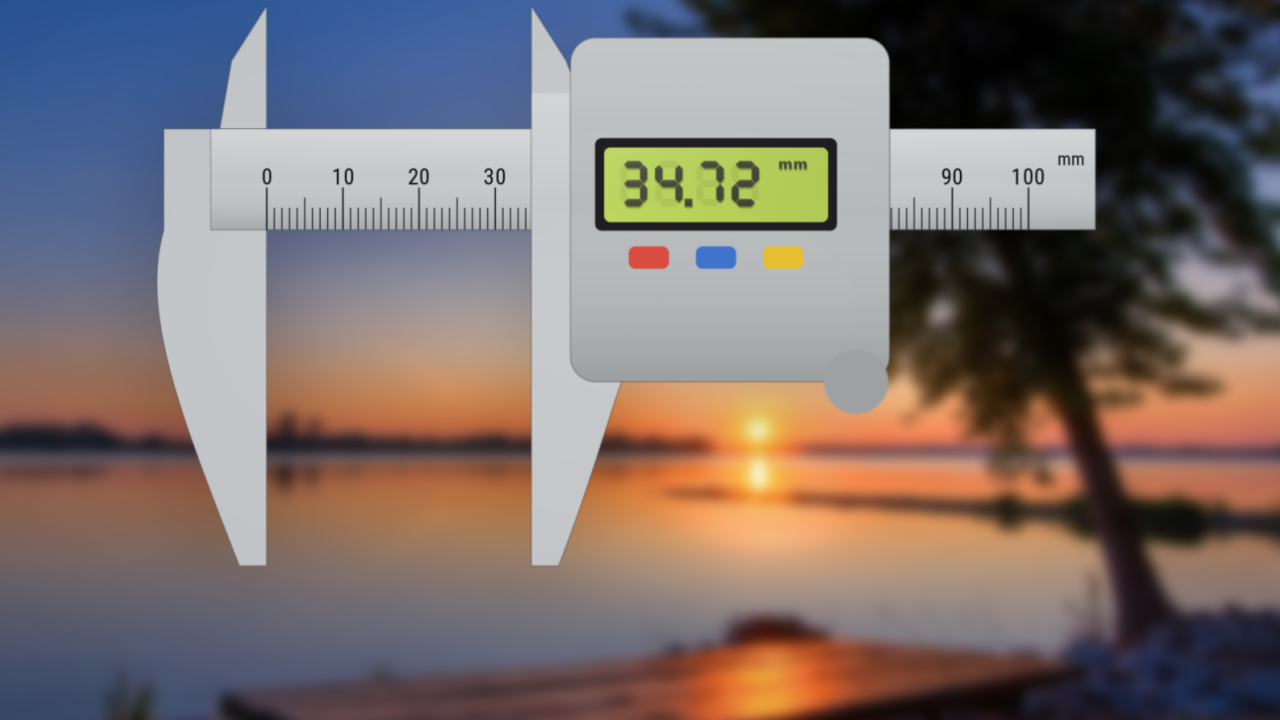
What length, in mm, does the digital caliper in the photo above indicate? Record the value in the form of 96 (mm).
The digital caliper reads 34.72 (mm)
